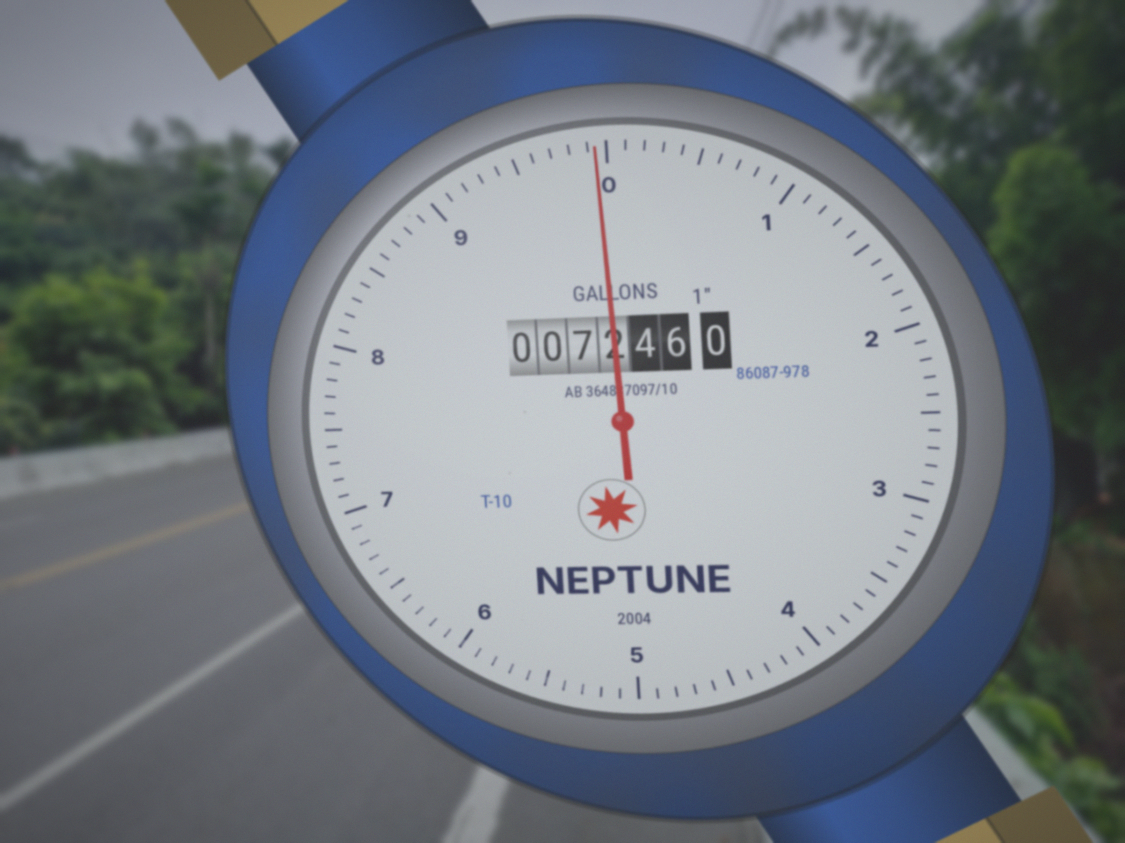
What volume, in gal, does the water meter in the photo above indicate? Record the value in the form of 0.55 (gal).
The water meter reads 72459.9 (gal)
